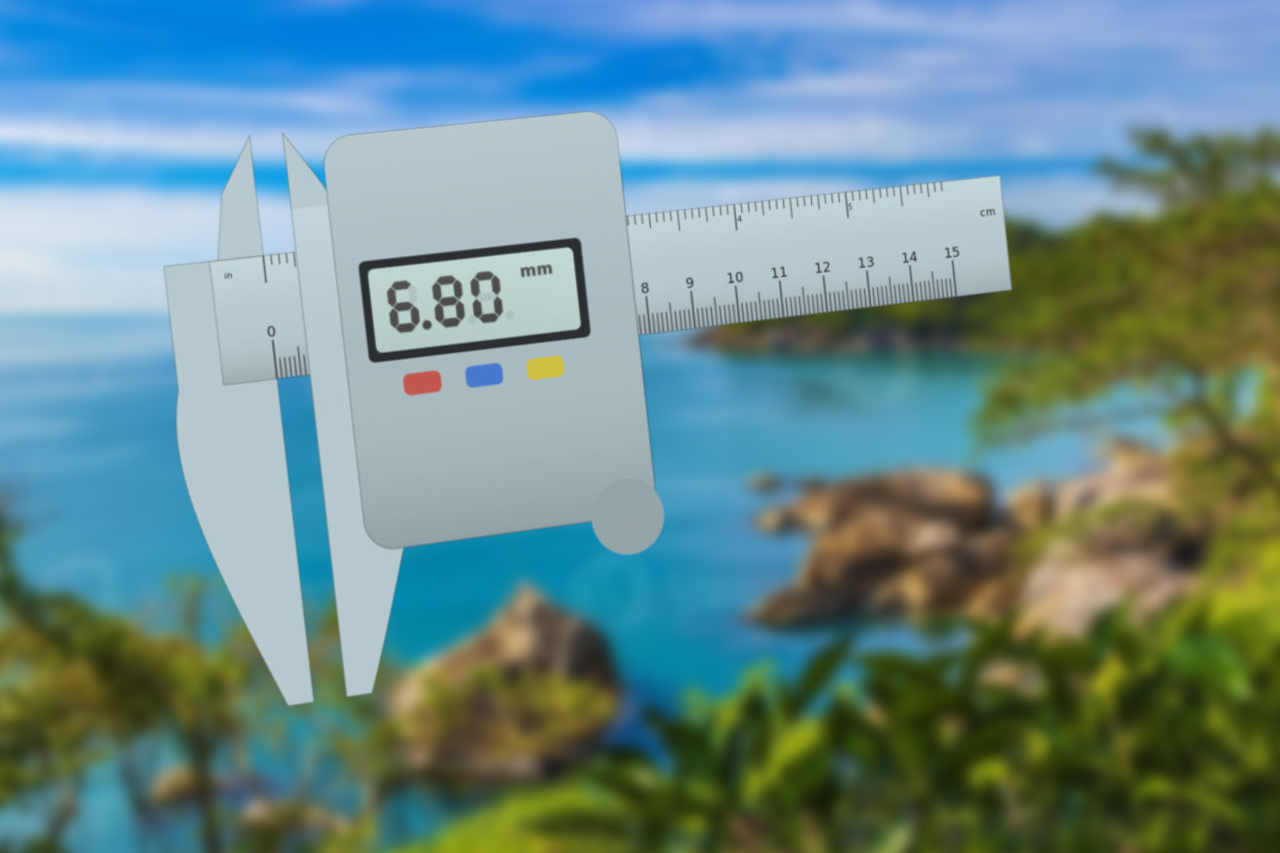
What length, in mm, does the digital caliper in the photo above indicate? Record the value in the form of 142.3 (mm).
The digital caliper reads 6.80 (mm)
